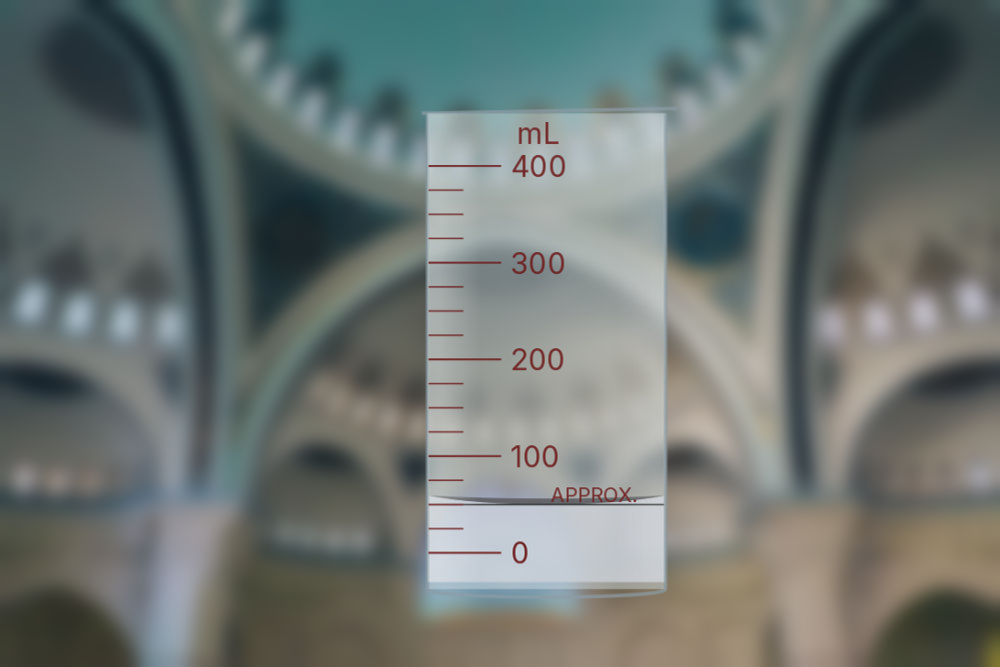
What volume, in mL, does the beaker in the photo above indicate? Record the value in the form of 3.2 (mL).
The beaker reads 50 (mL)
